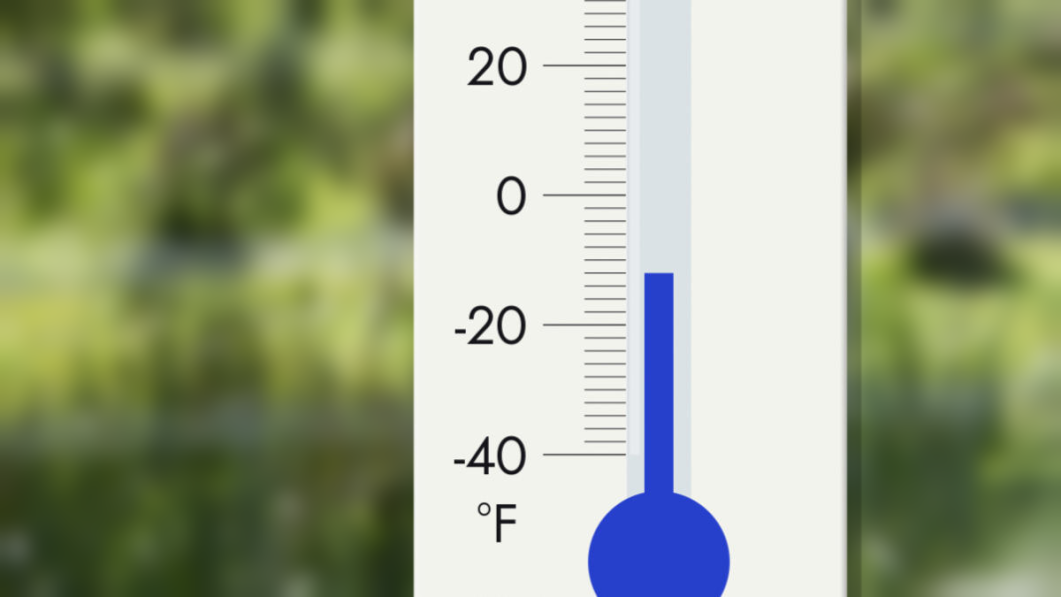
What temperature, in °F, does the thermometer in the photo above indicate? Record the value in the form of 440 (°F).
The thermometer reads -12 (°F)
